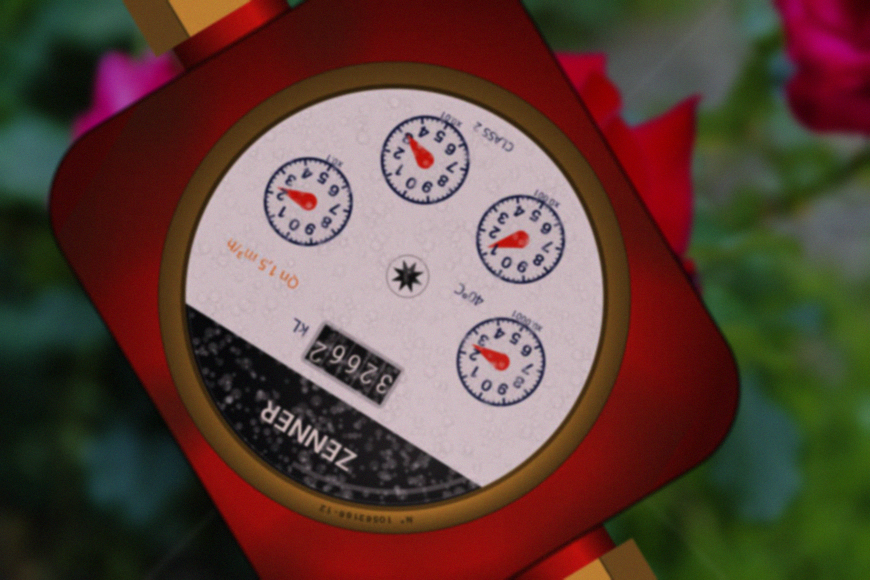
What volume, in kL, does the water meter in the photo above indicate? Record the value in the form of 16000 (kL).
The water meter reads 32662.2312 (kL)
